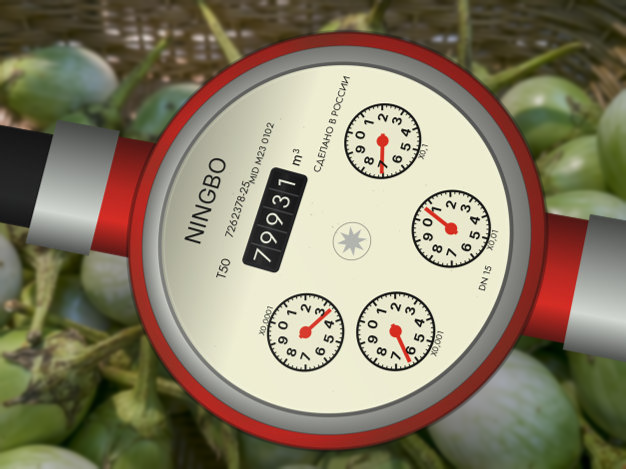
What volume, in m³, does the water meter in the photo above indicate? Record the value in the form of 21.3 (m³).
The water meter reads 79931.7063 (m³)
